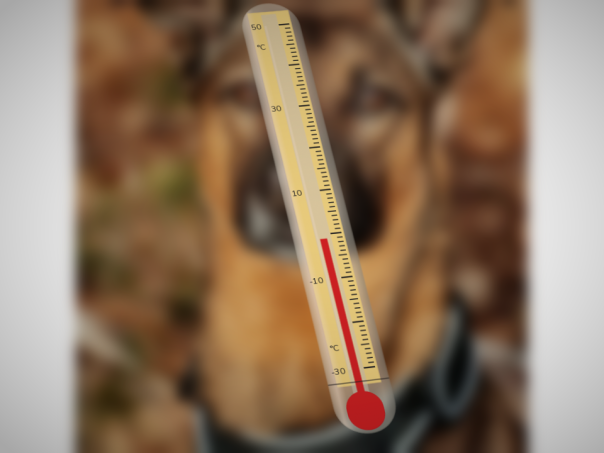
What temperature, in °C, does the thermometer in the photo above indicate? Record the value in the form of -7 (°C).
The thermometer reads -1 (°C)
